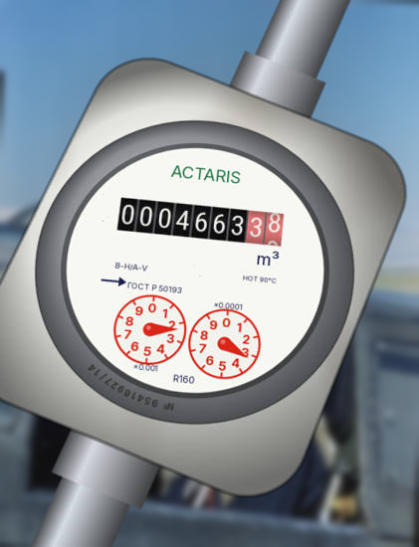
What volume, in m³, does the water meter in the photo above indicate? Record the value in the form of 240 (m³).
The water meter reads 4663.3823 (m³)
